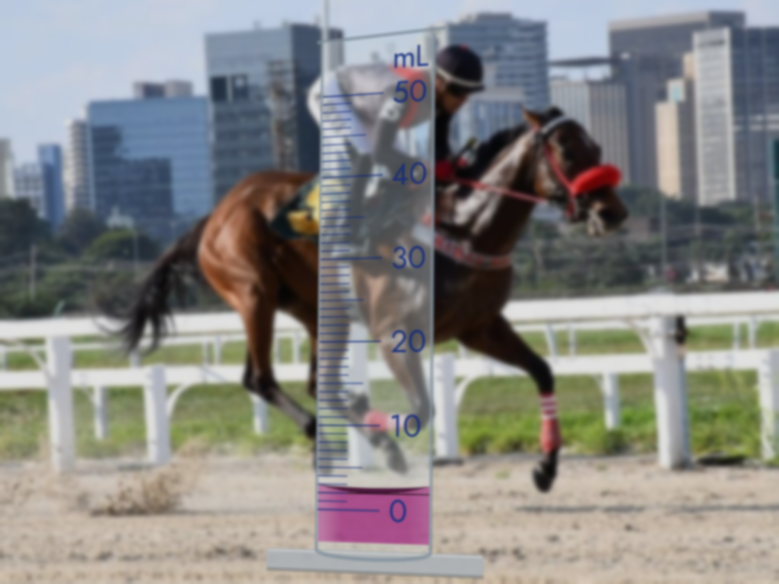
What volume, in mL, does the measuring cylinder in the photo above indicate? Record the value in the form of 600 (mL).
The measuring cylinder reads 2 (mL)
